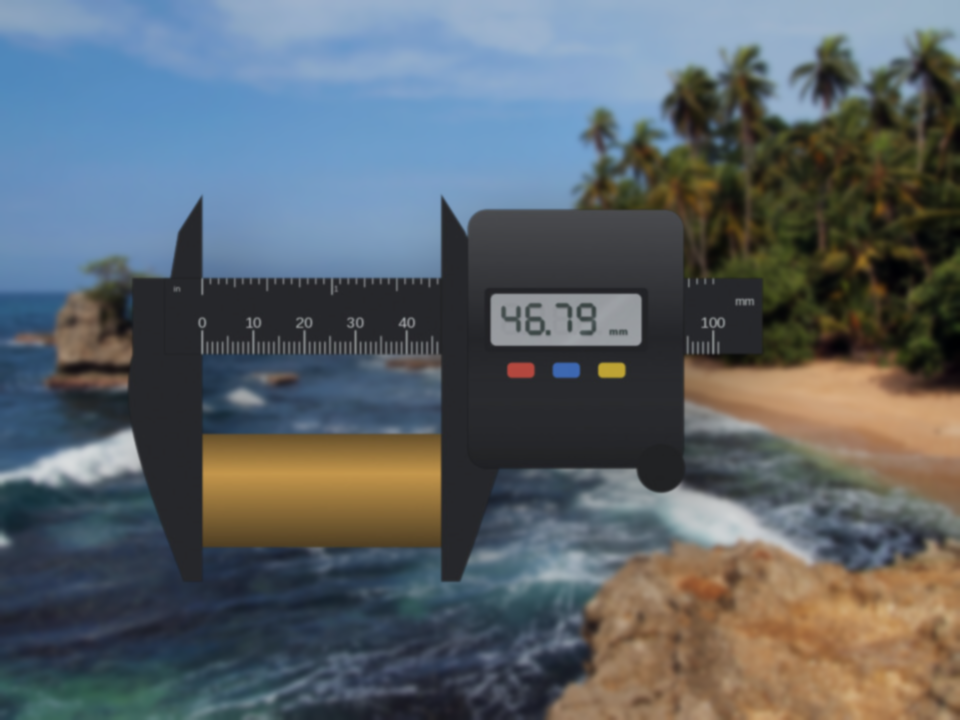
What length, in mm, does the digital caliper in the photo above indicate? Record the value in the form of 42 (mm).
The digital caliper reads 46.79 (mm)
